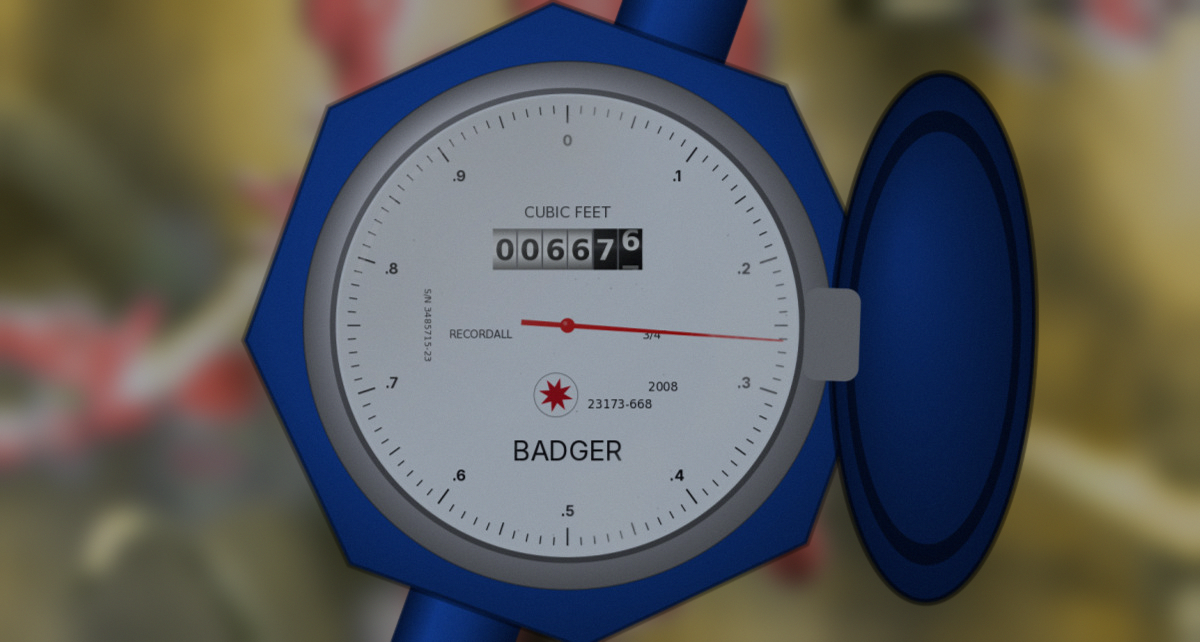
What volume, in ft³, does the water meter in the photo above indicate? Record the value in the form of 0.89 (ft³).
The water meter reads 6676.26 (ft³)
